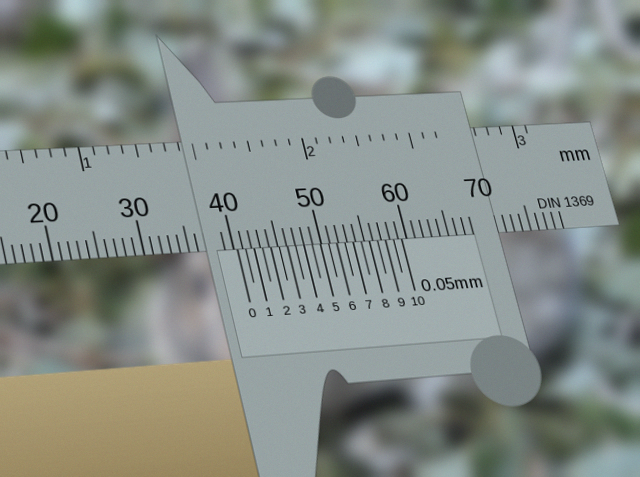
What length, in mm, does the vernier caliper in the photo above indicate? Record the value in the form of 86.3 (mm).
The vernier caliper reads 40.4 (mm)
